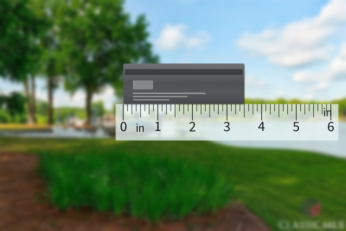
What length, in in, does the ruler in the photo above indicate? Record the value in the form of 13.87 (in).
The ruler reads 3.5 (in)
